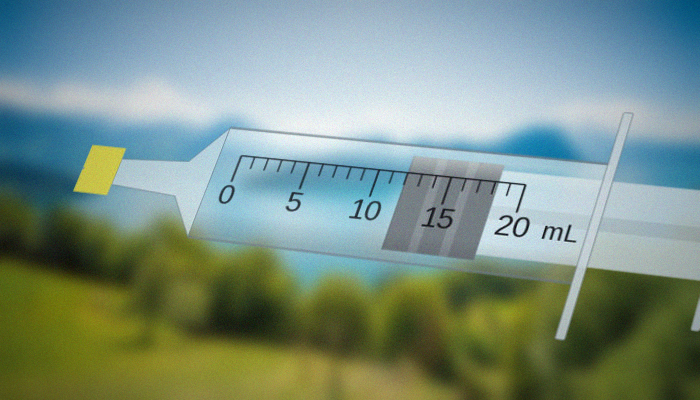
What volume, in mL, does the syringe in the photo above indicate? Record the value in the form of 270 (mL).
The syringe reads 12 (mL)
